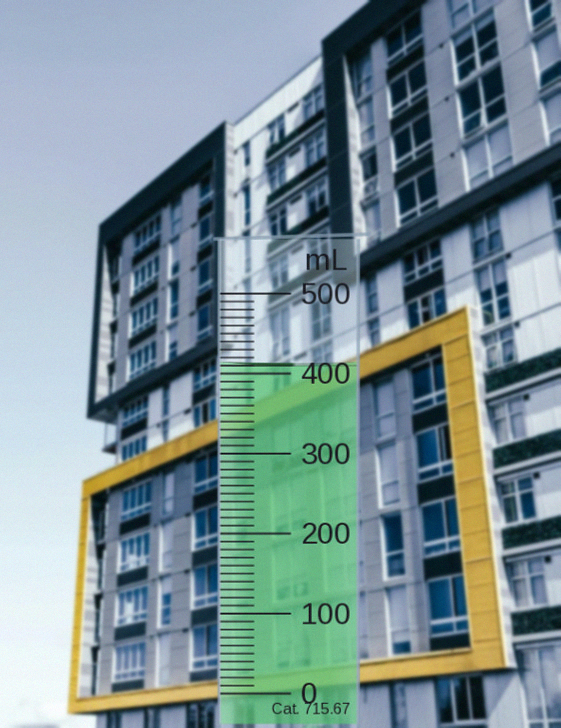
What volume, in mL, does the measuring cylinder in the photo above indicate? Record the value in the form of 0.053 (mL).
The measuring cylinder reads 410 (mL)
